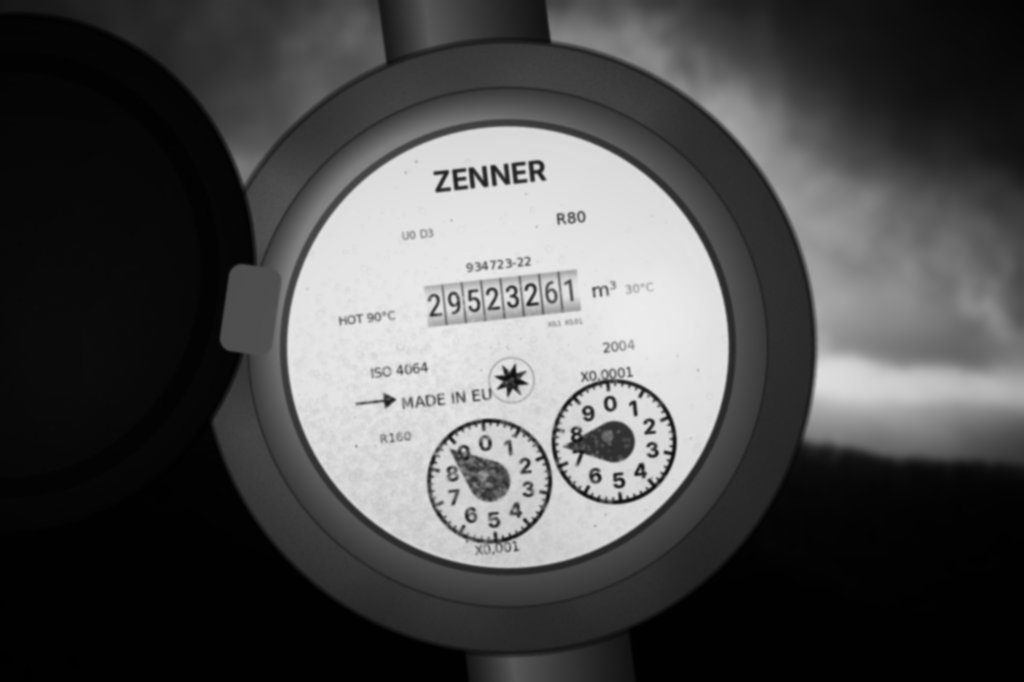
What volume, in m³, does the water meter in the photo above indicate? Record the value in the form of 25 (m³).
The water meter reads 295232.6187 (m³)
